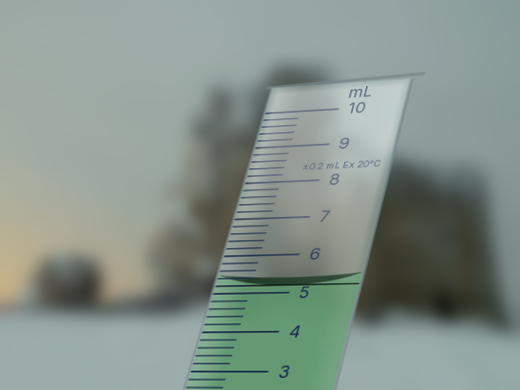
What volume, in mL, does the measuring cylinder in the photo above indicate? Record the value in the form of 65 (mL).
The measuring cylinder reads 5.2 (mL)
